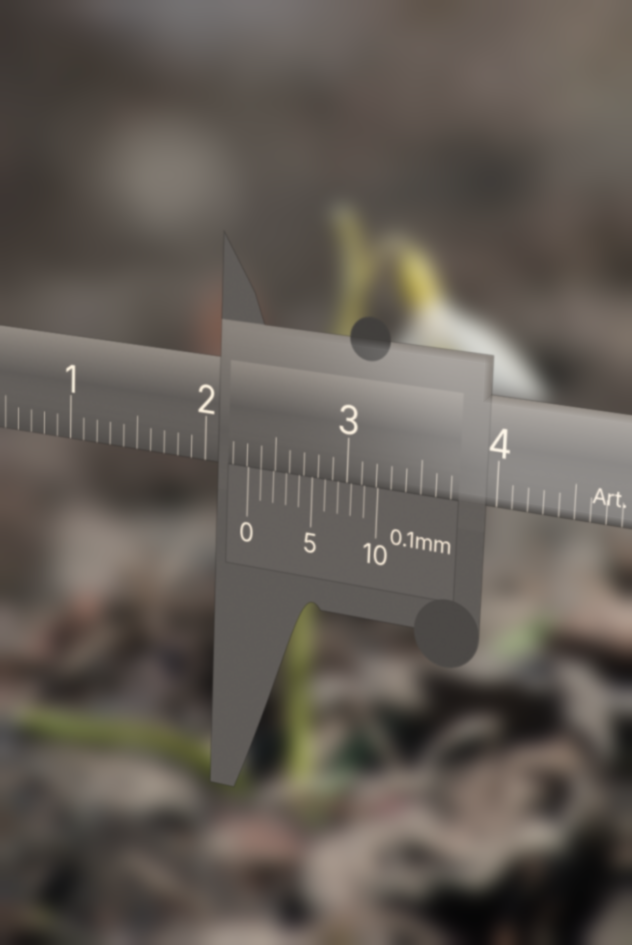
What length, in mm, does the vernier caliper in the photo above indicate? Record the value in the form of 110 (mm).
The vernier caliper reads 23.1 (mm)
